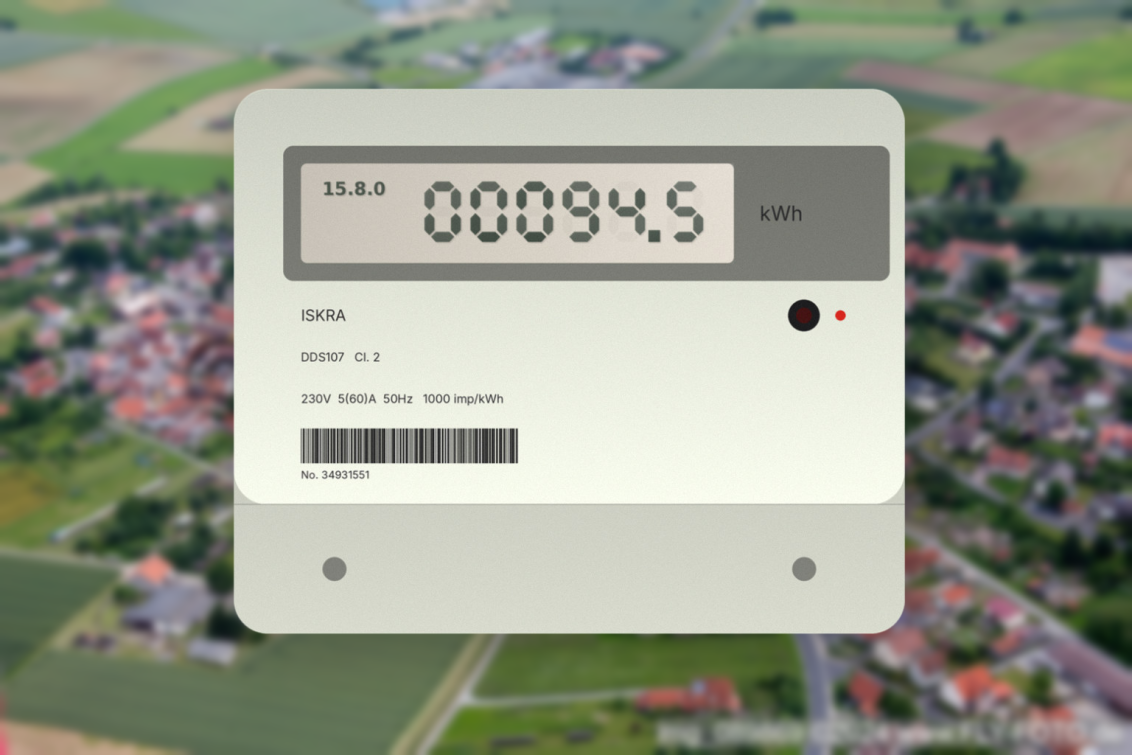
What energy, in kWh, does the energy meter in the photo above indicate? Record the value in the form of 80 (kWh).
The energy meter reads 94.5 (kWh)
